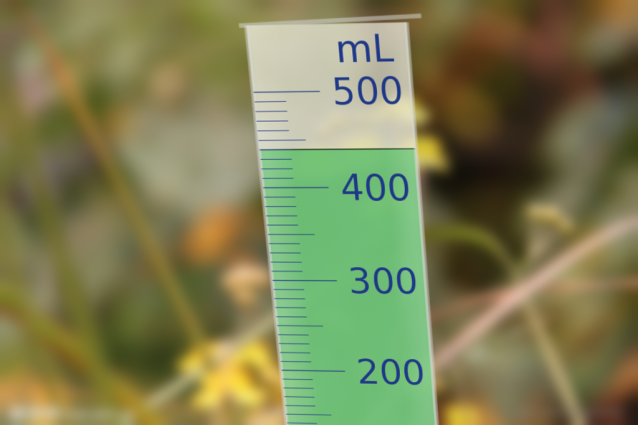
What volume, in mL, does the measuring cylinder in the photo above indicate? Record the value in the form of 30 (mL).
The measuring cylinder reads 440 (mL)
